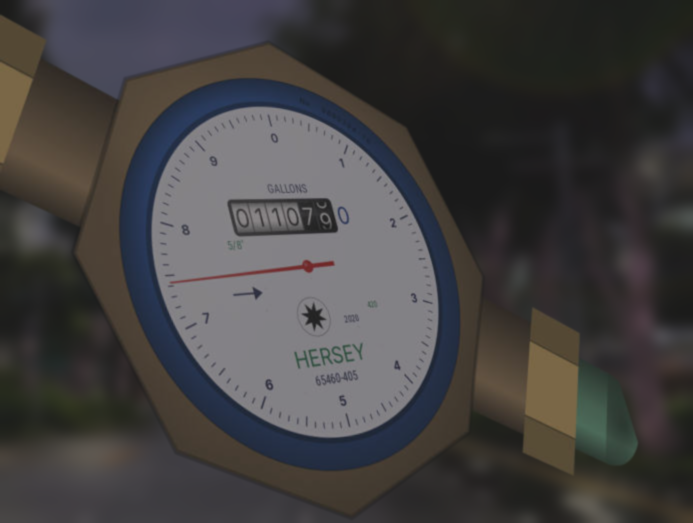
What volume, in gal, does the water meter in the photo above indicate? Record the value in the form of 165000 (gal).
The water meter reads 110787.4 (gal)
